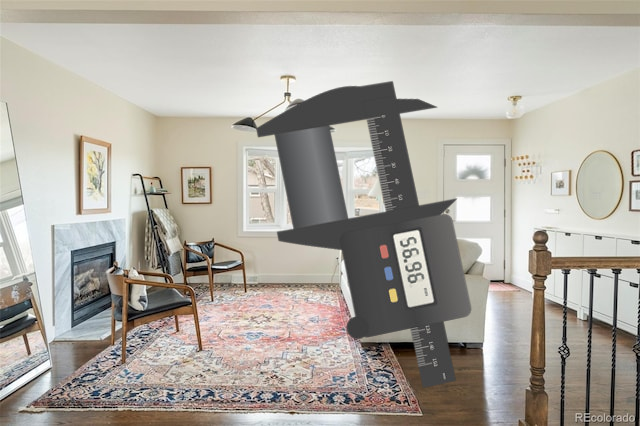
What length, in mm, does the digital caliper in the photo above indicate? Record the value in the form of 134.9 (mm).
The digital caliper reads 56.96 (mm)
